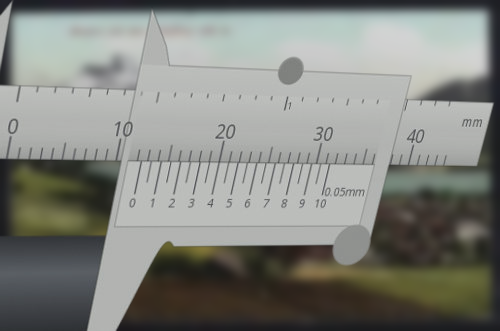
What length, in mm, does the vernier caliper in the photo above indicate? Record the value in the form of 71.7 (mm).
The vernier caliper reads 12.4 (mm)
